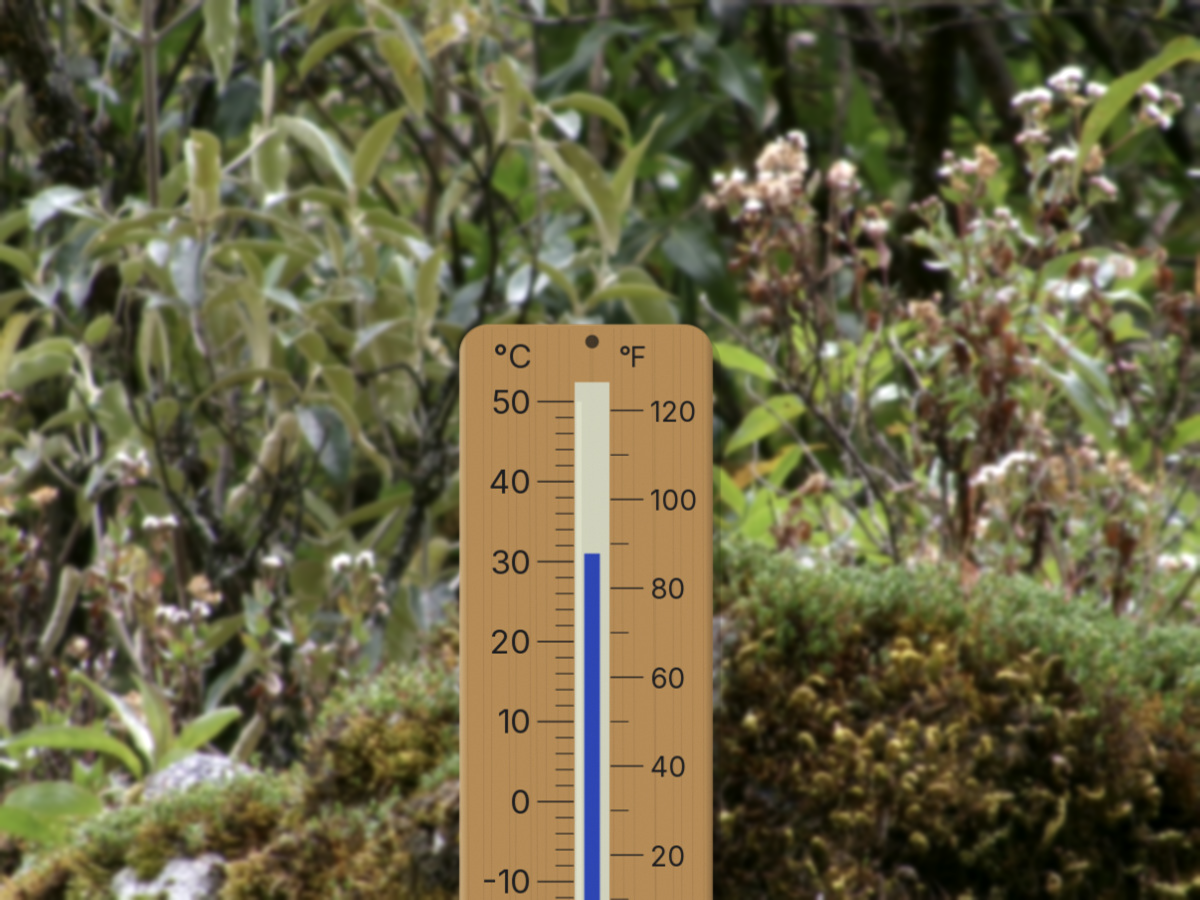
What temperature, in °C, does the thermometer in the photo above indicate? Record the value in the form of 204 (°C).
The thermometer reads 31 (°C)
